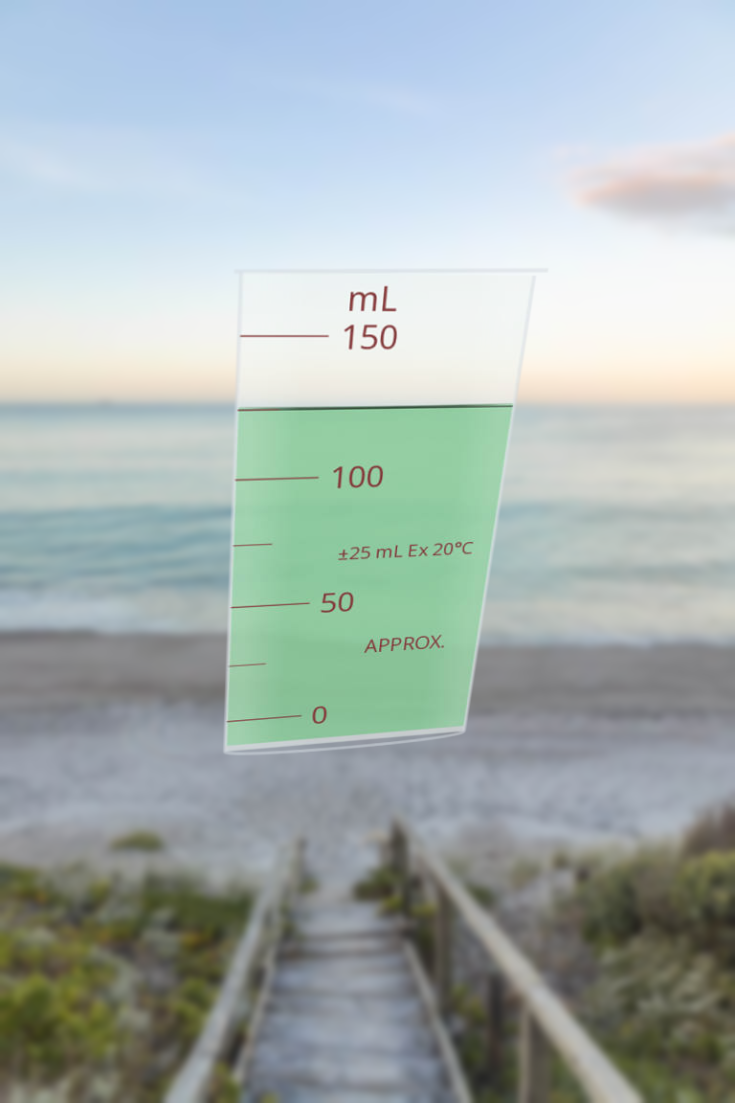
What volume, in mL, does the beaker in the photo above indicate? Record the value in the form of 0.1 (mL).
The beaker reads 125 (mL)
